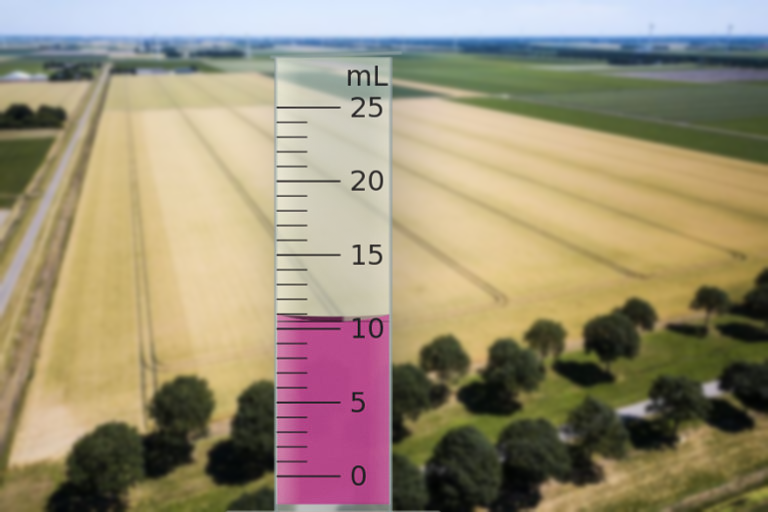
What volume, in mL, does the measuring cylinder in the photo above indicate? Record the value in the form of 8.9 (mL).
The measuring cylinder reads 10.5 (mL)
